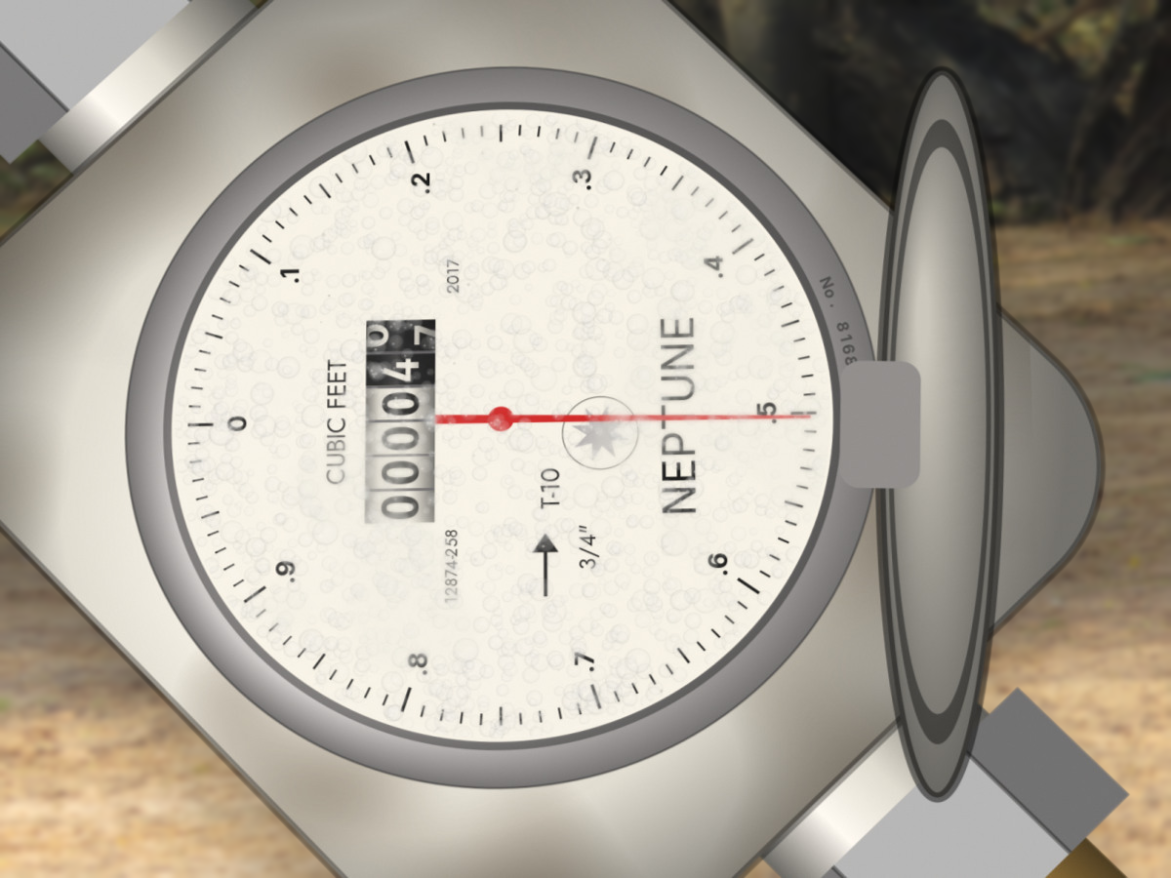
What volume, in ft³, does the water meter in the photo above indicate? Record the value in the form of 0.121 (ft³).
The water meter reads 46.50 (ft³)
